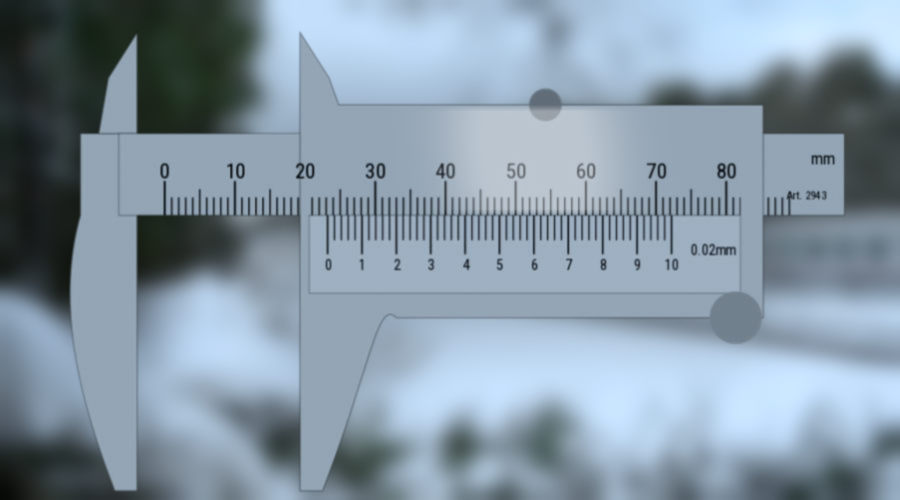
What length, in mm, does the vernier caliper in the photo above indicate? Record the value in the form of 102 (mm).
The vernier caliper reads 23.2 (mm)
